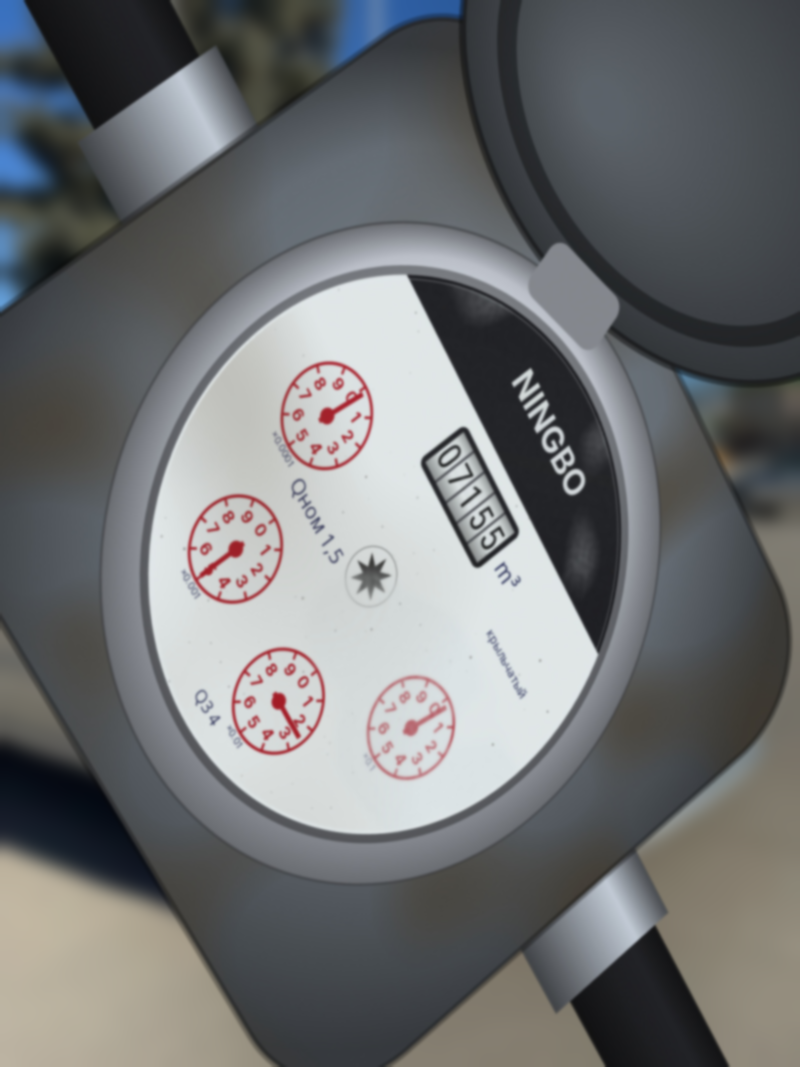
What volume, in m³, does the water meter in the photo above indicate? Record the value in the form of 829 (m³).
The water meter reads 7155.0250 (m³)
